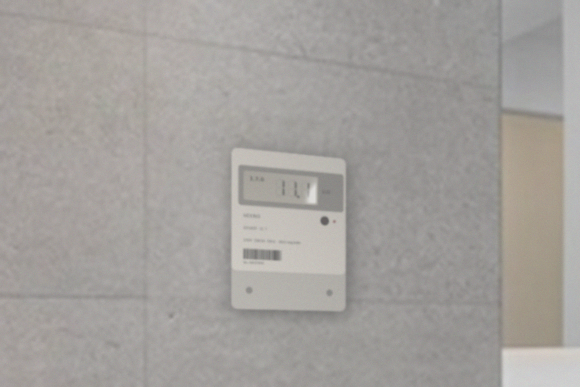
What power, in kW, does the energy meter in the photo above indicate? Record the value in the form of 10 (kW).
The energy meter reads 11.1 (kW)
